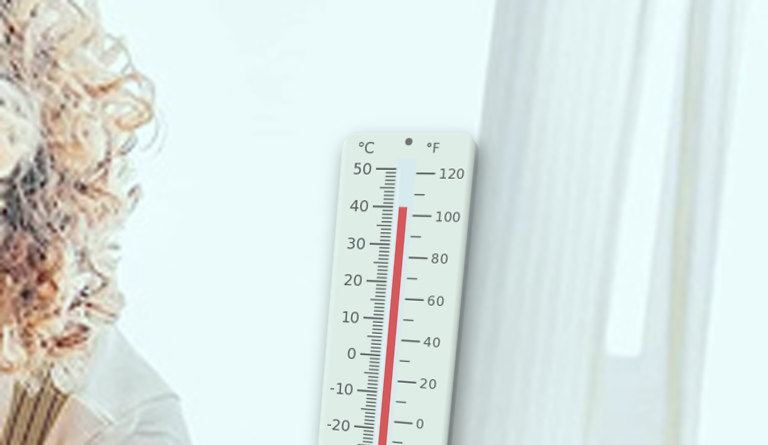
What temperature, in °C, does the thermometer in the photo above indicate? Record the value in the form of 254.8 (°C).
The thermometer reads 40 (°C)
